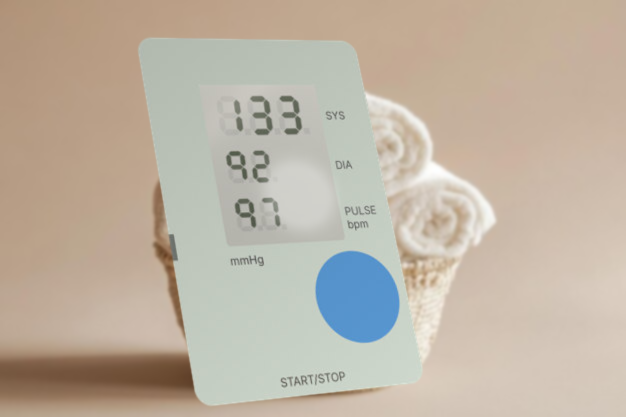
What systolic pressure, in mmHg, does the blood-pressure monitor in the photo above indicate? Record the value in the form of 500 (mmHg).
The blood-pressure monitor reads 133 (mmHg)
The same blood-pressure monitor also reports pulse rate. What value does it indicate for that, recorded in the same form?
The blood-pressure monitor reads 97 (bpm)
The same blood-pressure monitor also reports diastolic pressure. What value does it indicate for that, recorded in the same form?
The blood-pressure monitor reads 92 (mmHg)
